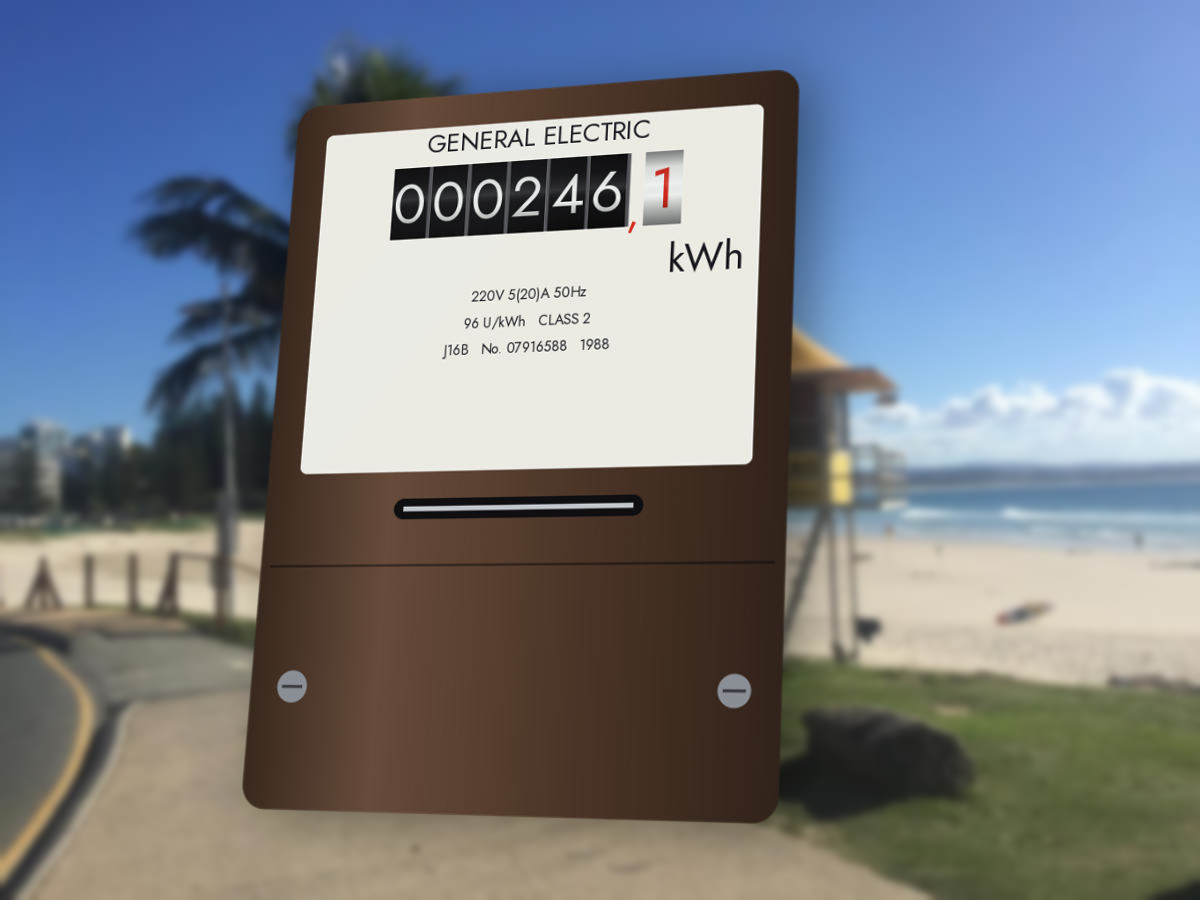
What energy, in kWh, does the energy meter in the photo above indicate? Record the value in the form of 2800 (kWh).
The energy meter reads 246.1 (kWh)
